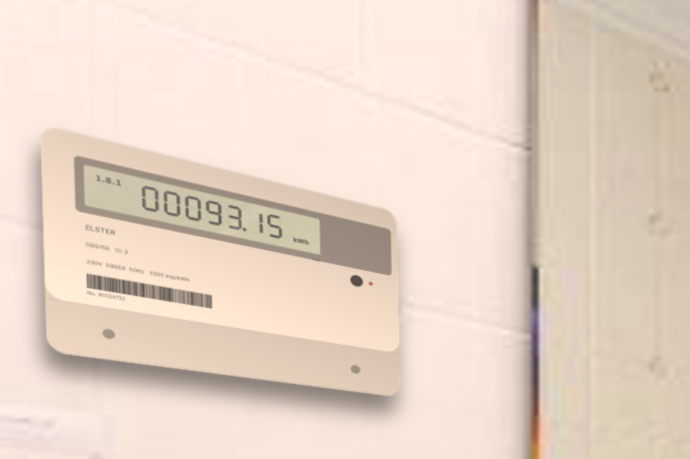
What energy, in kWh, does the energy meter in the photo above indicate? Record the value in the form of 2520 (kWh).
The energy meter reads 93.15 (kWh)
